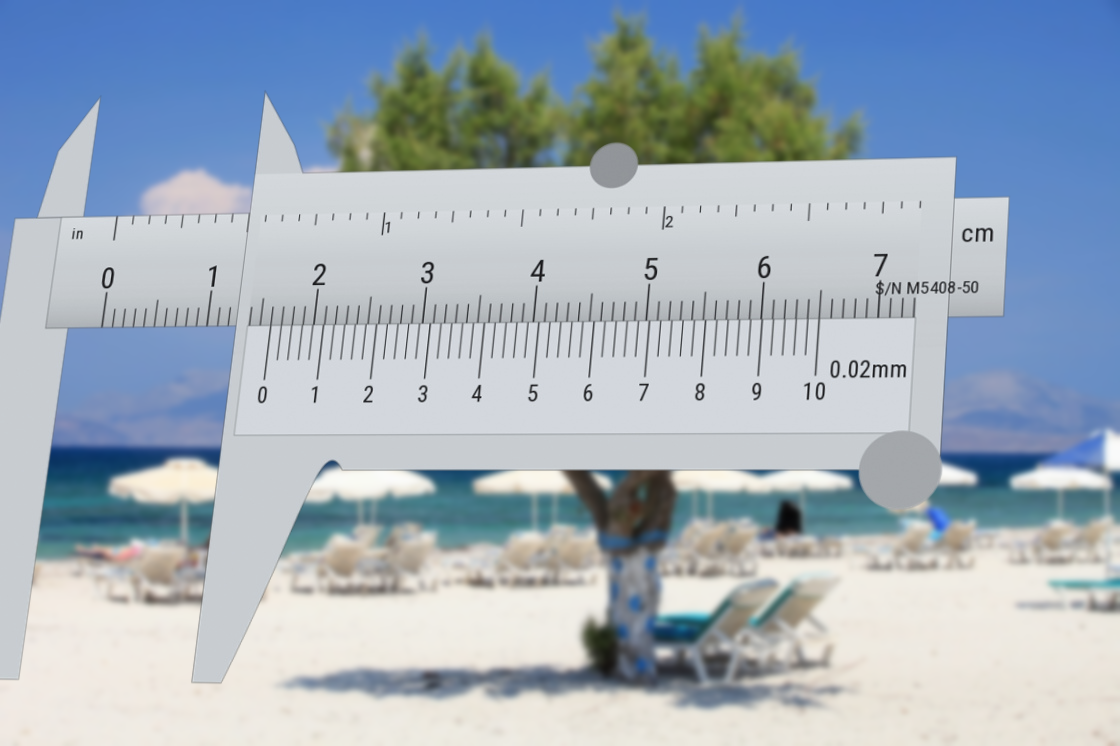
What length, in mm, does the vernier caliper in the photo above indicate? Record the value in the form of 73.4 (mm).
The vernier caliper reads 16.0 (mm)
